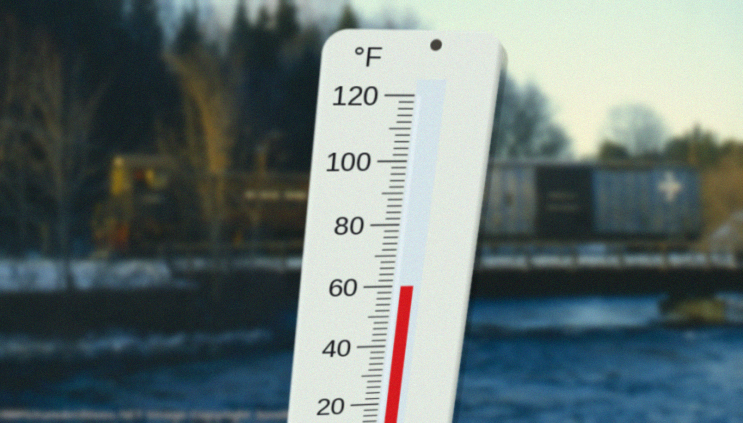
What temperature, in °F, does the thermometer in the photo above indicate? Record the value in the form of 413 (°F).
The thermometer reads 60 (°F)
